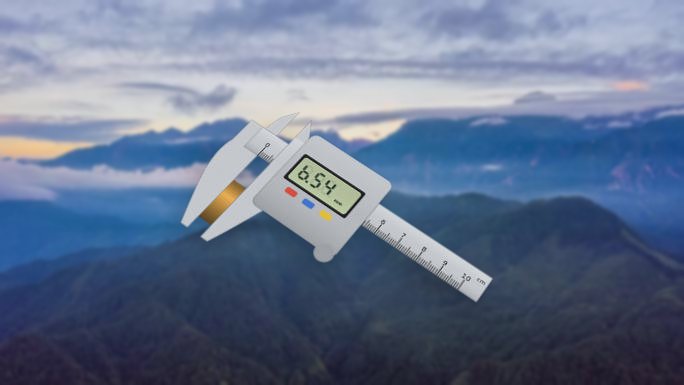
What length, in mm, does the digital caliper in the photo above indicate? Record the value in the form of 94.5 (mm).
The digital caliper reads 6.54 (mm)
